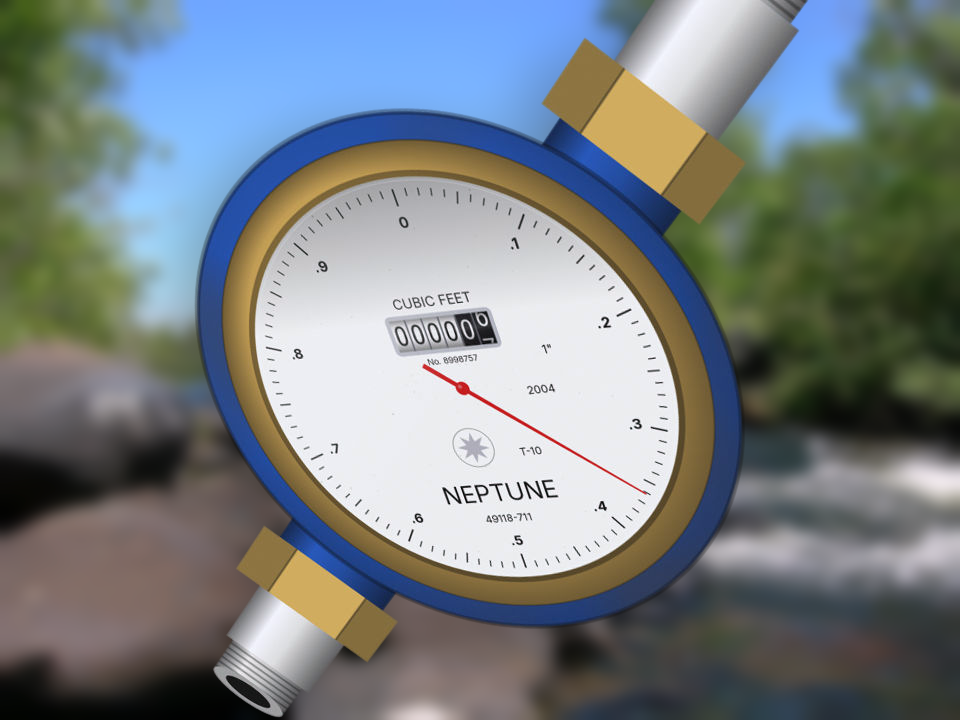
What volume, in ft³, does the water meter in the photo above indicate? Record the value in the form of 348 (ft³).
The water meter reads 6.36 (ft³)
